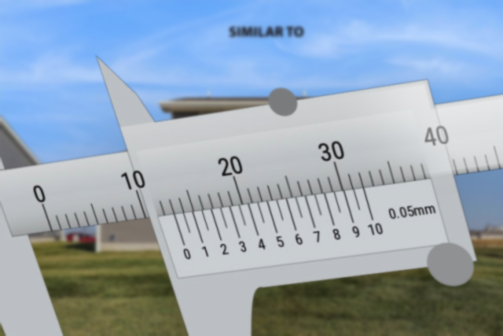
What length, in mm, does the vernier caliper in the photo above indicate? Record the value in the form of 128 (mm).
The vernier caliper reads 13.0 (mm)
